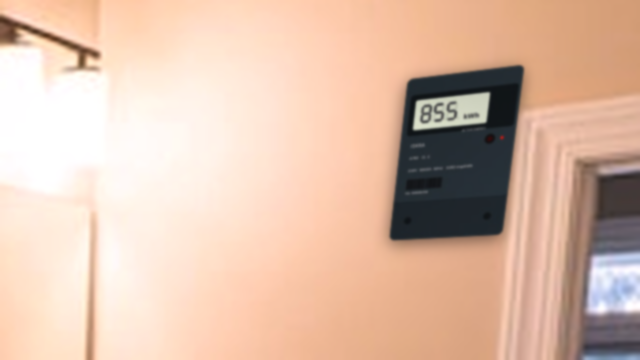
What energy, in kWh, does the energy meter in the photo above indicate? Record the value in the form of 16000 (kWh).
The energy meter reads 855 (kWh)
